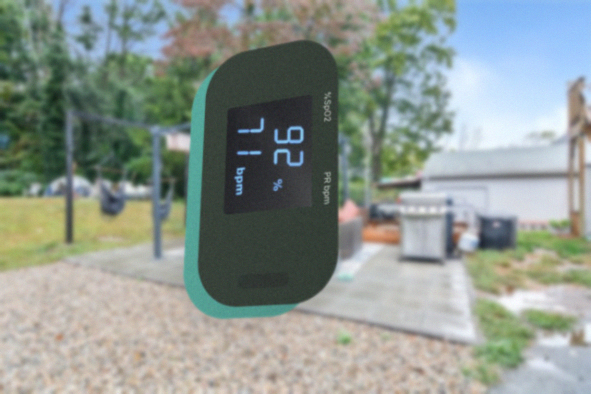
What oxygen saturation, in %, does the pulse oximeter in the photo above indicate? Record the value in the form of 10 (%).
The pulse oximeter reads 92 (%)
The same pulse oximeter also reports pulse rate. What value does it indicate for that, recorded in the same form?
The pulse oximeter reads 71 (bpm)
